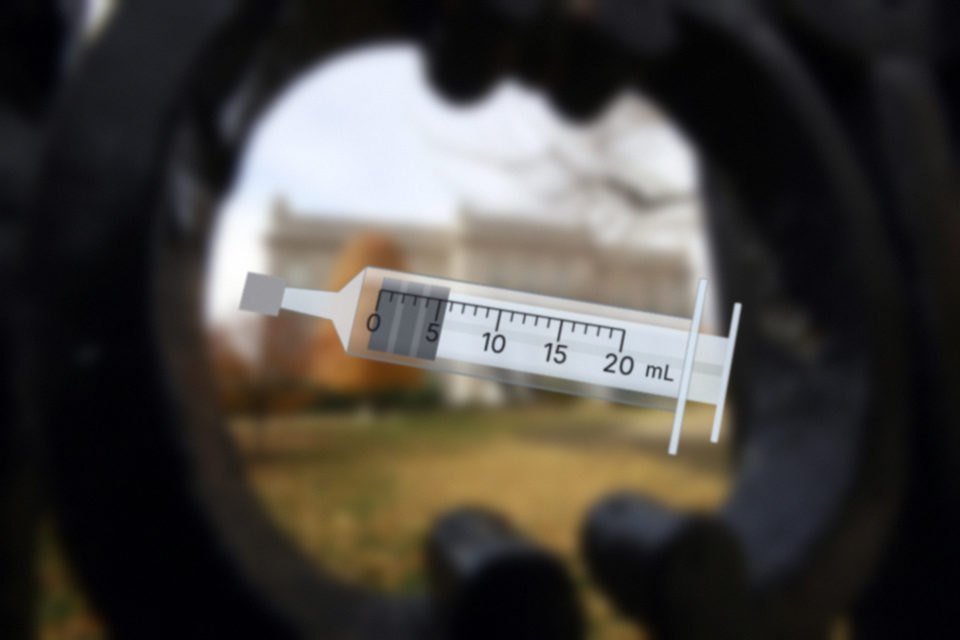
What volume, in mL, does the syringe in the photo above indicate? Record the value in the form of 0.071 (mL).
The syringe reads 0 (mL)
